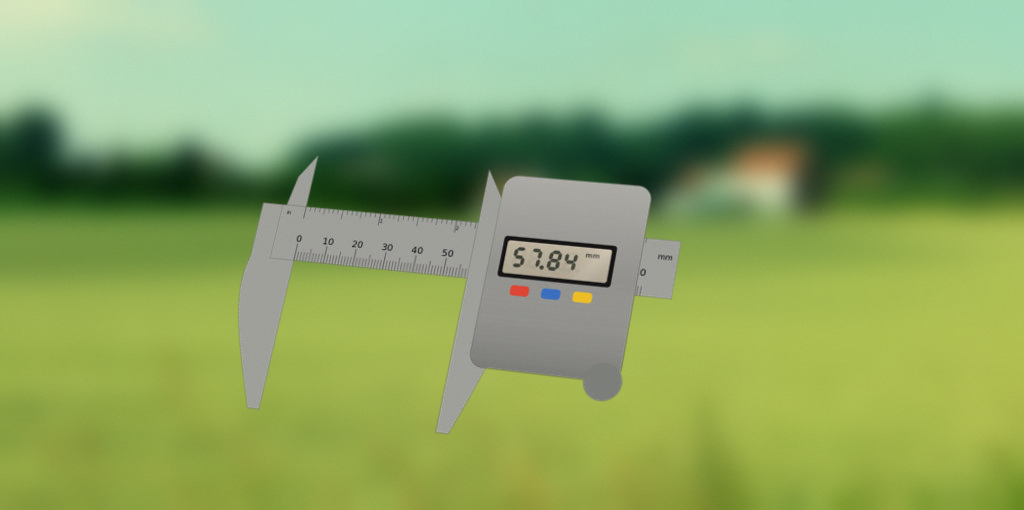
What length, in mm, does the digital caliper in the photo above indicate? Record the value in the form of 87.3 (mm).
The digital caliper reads 57.84 (mm)
